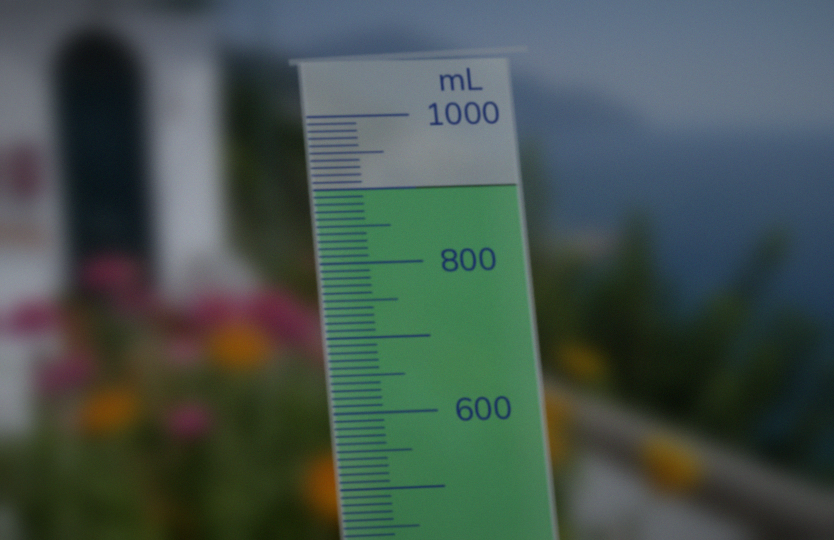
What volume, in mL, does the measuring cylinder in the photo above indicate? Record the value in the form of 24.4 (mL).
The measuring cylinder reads 900 (mL)
